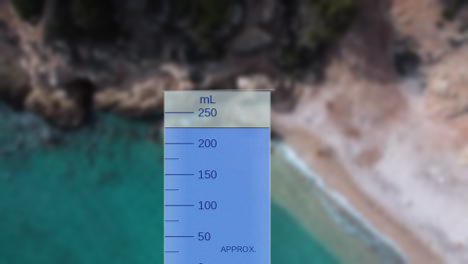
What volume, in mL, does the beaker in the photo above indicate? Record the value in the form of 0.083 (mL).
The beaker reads 225 (mL)
